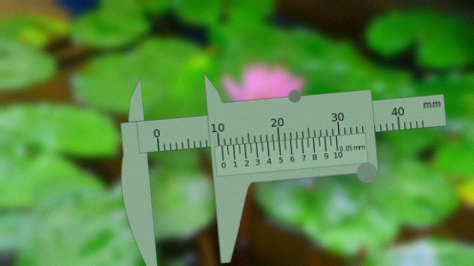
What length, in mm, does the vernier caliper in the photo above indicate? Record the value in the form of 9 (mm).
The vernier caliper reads 10.5 (mm)
